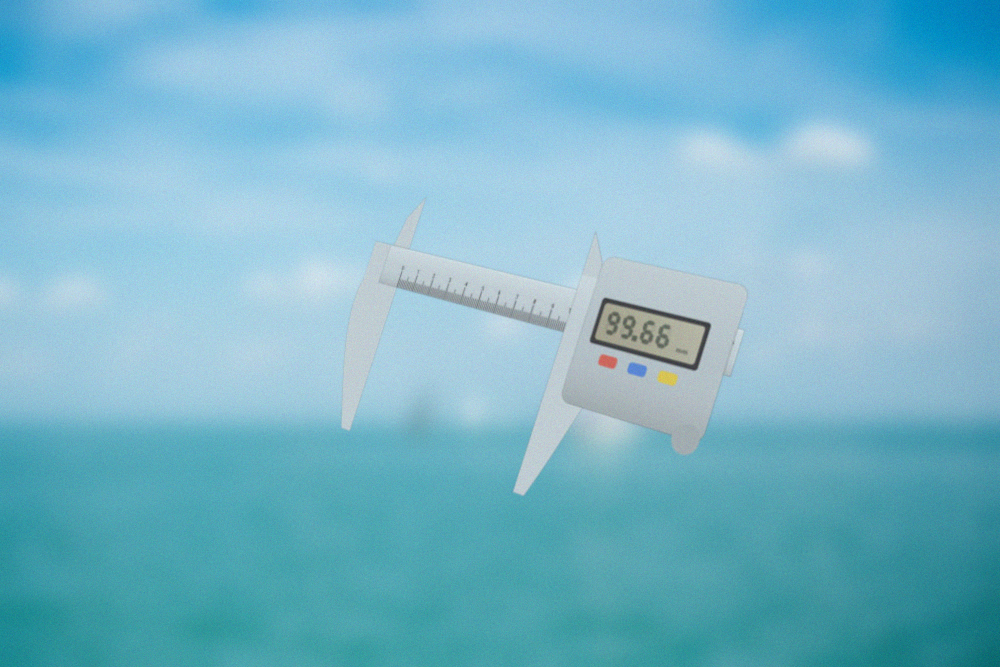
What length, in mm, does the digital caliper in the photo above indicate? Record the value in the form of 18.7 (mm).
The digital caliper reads 99.66 (mm)
